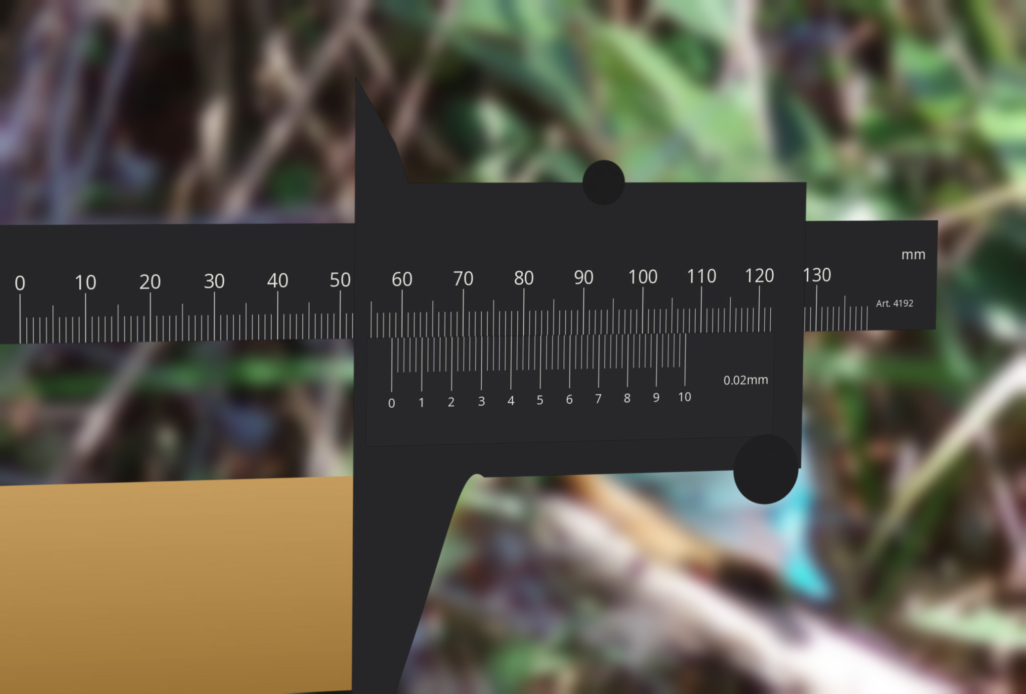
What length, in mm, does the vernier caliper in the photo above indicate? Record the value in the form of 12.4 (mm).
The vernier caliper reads 58.4 (mm)
